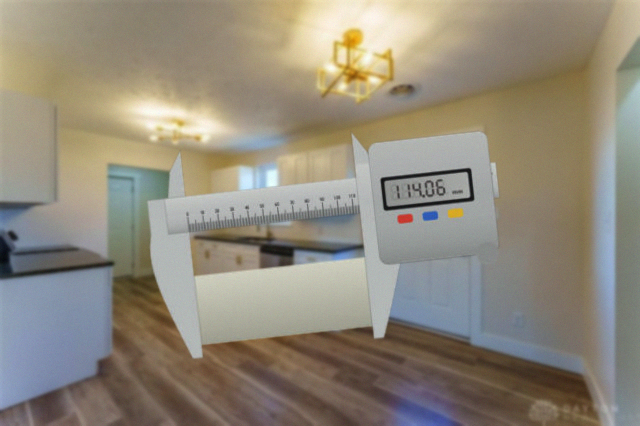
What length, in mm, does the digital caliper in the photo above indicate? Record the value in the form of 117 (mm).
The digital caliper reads 114.06 (mm)
